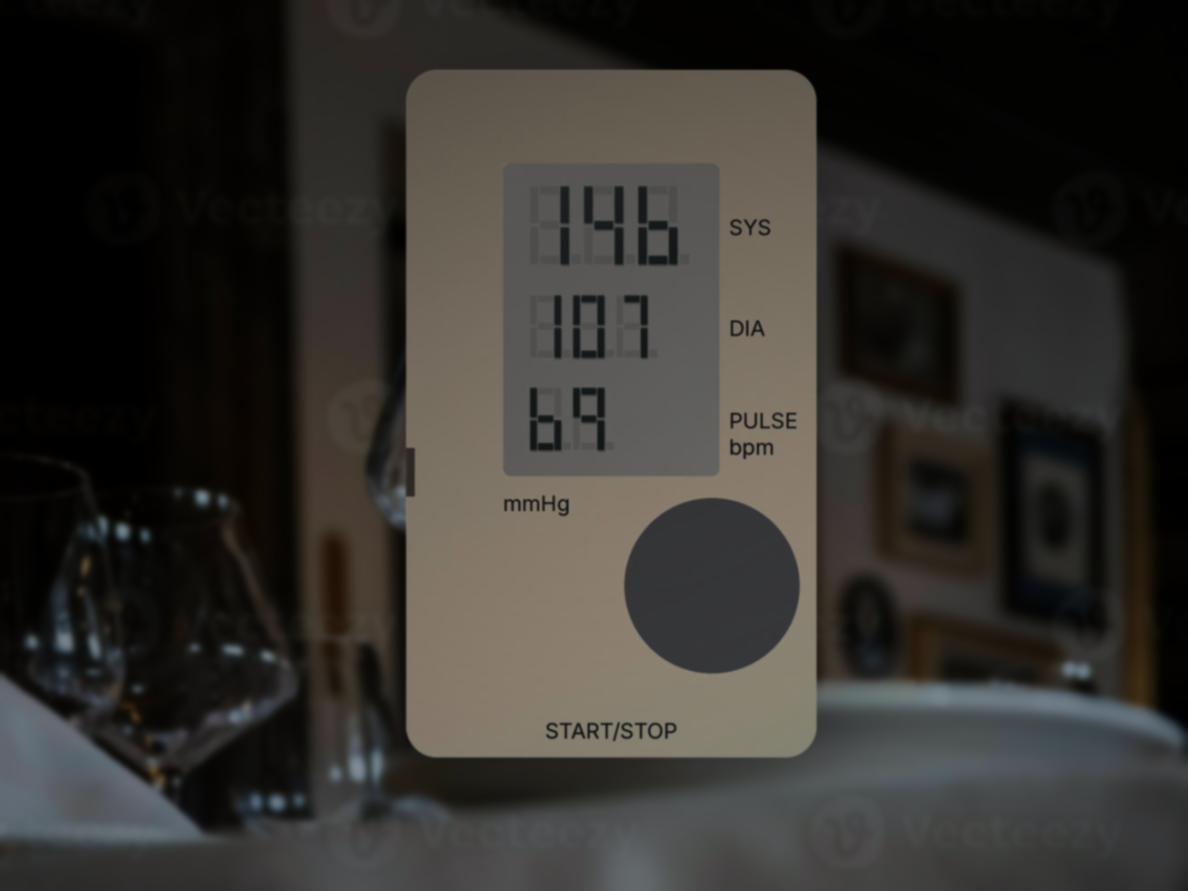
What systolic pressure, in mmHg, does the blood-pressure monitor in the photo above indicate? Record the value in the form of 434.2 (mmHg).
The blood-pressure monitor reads 146 (mmHg)
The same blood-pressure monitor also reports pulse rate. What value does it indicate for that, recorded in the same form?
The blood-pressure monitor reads 69 (bpm)
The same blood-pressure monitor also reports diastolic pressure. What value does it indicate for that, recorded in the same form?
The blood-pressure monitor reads 107 (mmHg)
